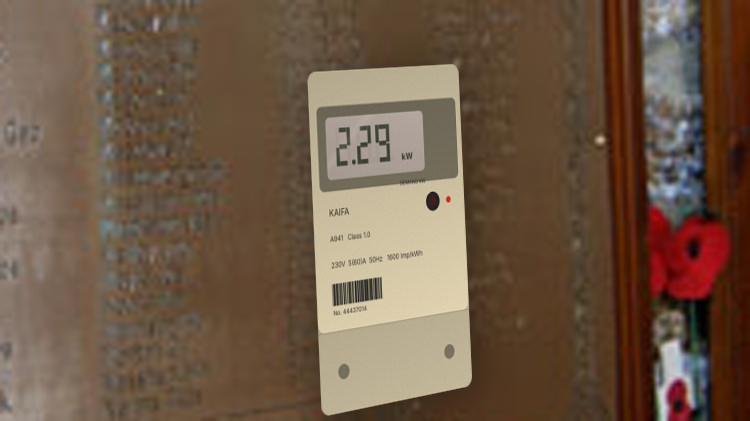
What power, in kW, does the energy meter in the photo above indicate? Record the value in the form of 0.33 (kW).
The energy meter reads 2.29 (kW)
